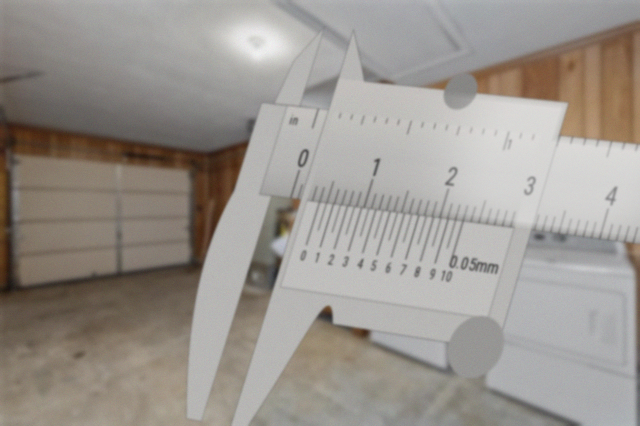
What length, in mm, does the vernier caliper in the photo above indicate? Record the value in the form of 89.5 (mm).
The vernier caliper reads 4.0 (mm)
